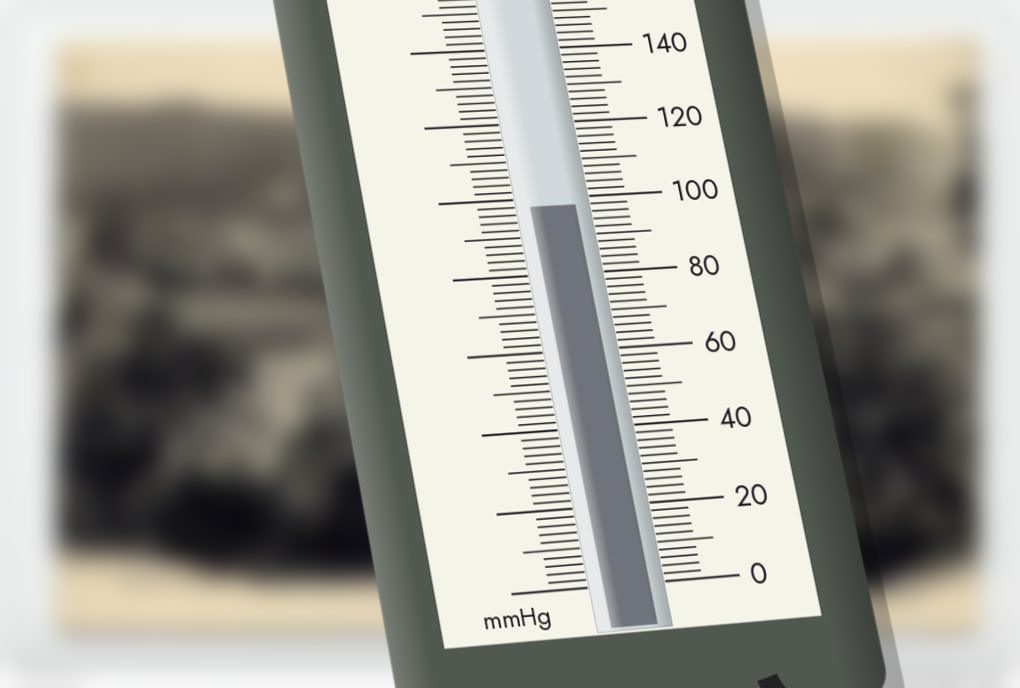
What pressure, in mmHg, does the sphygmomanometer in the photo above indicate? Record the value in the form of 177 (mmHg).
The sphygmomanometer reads 98 (mmHg)
